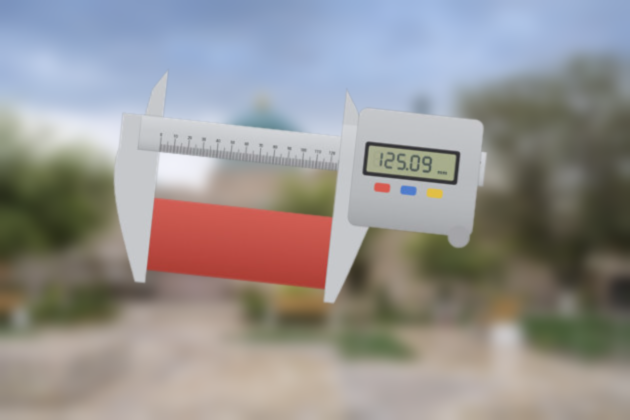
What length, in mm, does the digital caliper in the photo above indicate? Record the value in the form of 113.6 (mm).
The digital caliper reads 125.09 (mm)
